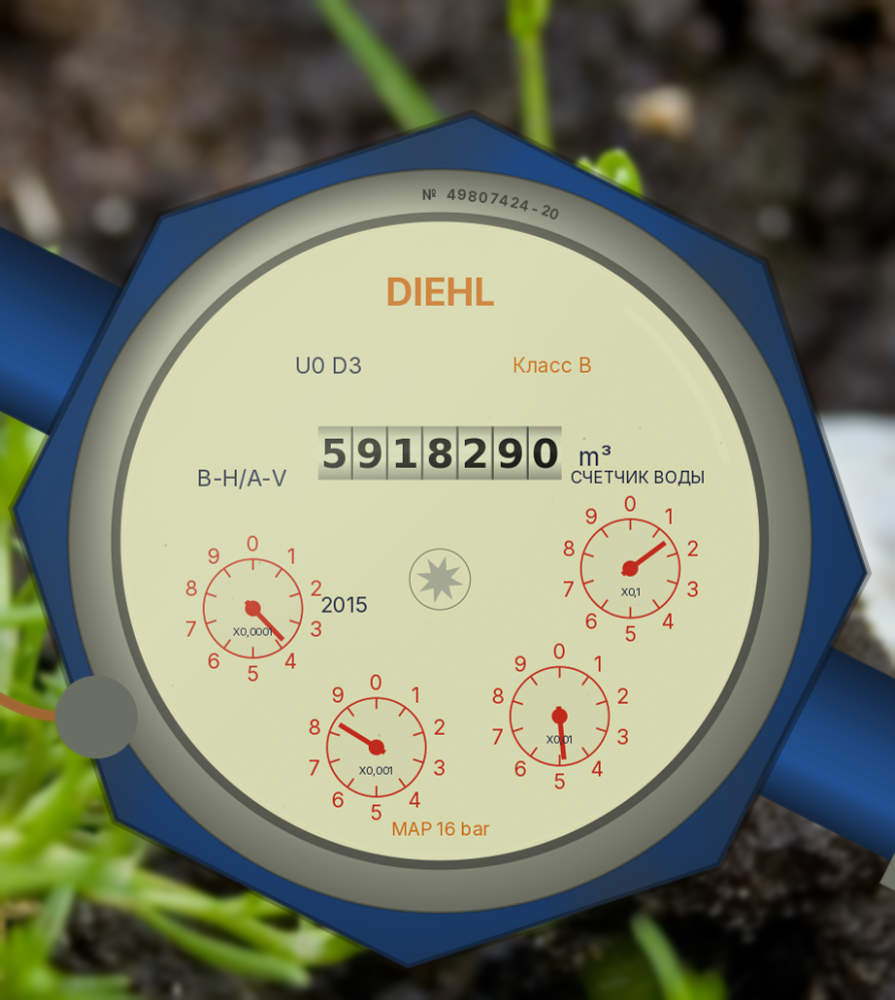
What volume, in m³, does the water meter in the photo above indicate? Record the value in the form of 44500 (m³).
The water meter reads 5918290.1483 (m³)
